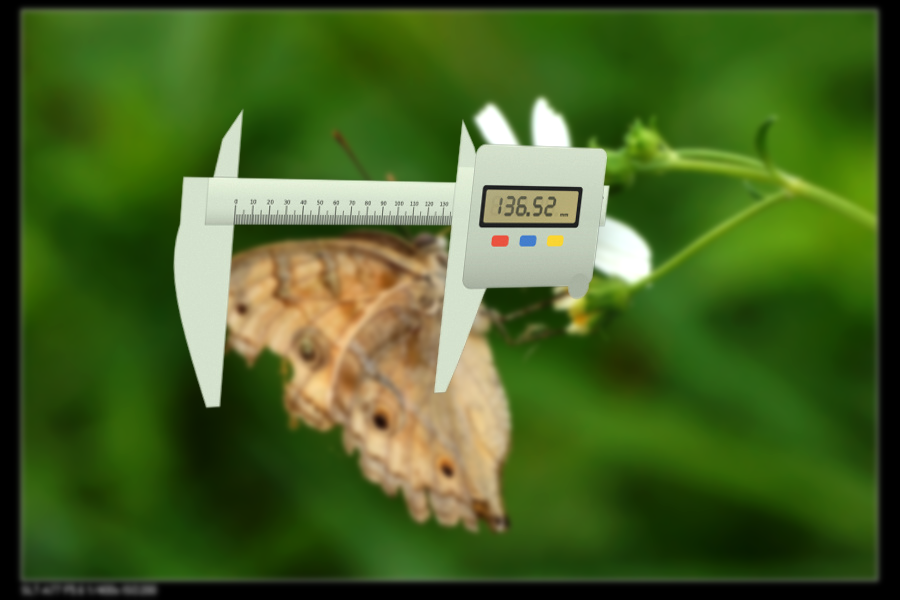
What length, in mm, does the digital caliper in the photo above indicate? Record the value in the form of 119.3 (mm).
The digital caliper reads 136.52 (mm)
